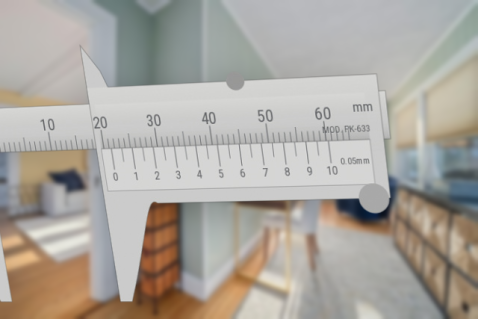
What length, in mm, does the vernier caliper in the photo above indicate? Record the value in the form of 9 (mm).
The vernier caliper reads 21.4 (mm)
